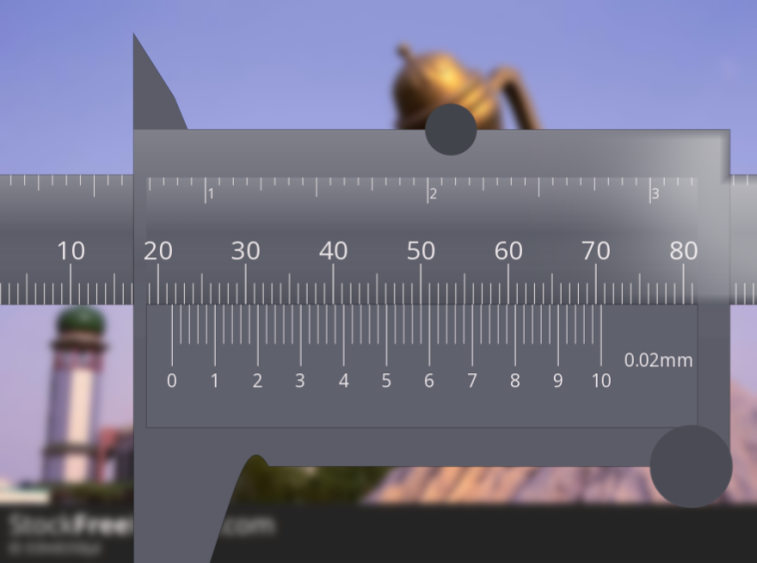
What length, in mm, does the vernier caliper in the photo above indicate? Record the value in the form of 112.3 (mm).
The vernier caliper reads 21.6 (mm)
